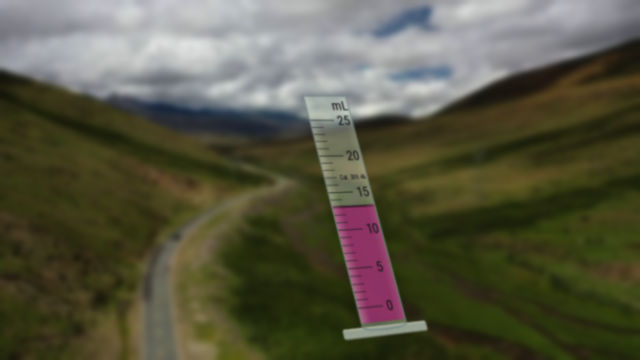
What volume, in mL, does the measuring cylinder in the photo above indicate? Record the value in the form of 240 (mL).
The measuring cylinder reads 13 (mL)
